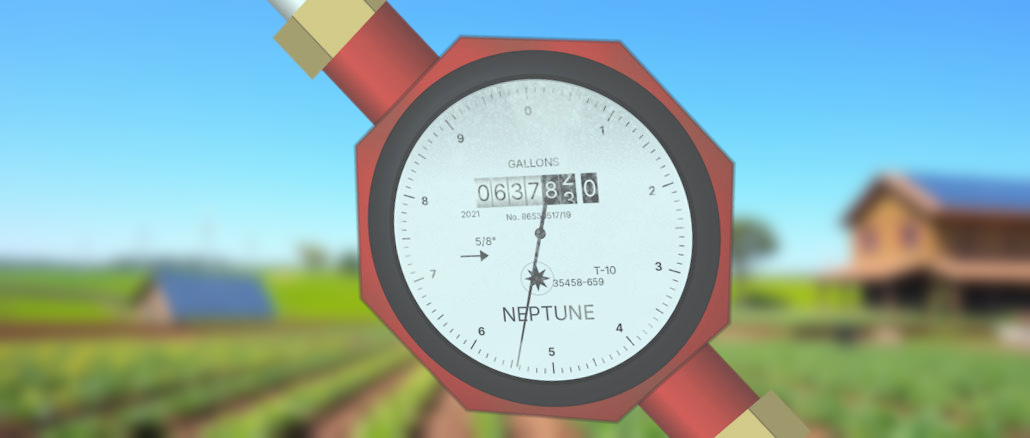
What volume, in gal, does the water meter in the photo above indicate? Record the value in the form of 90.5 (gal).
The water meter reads 637825.4 (gal)
